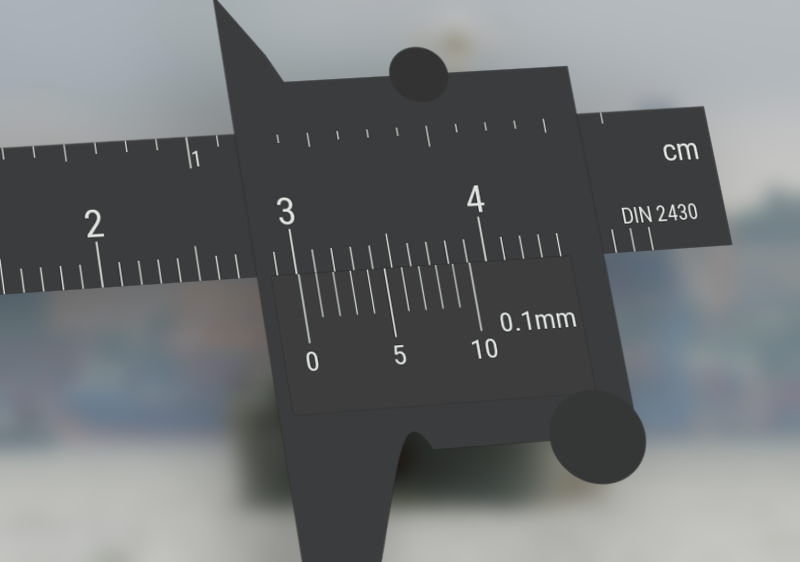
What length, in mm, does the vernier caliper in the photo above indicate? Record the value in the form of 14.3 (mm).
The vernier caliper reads 30.1 (mm)
